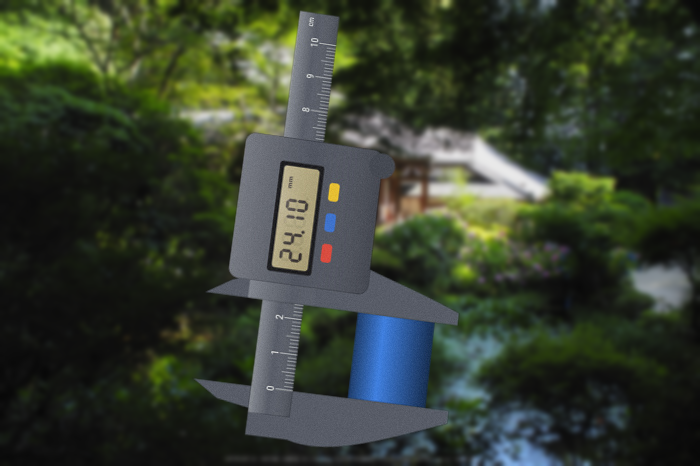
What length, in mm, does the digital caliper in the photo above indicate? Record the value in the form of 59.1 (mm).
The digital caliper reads 24.10 (mm)
